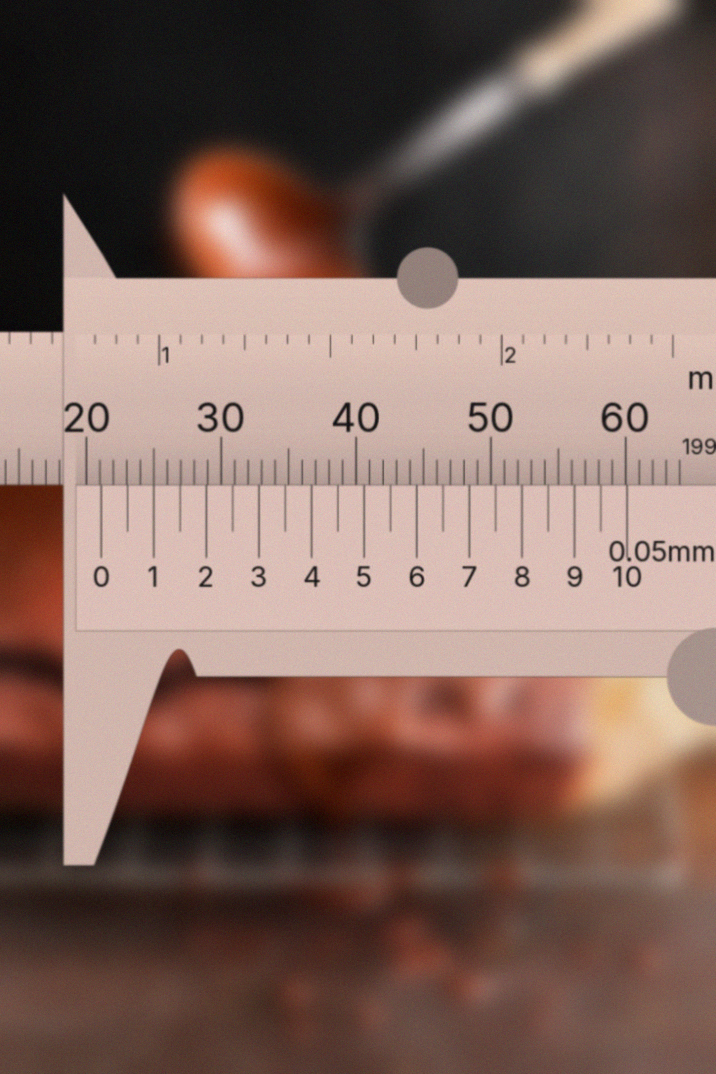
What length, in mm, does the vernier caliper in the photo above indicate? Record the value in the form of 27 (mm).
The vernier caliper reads 21.1 (mm)
